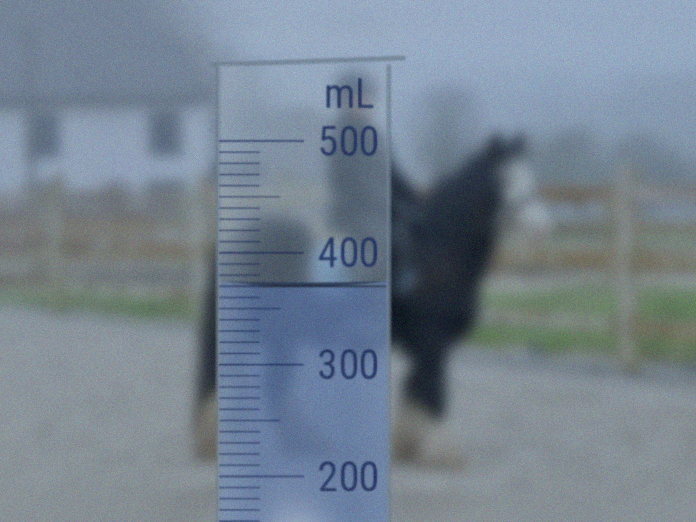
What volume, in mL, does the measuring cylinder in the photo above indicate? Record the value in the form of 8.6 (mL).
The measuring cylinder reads 370 (mL)
